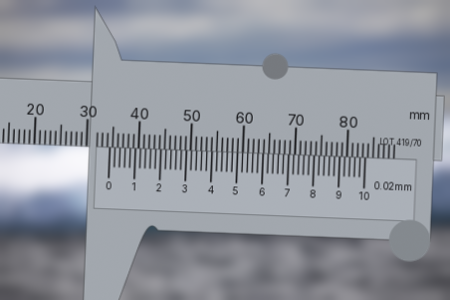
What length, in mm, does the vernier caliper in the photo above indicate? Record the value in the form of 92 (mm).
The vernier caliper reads 34.5 (mm)
